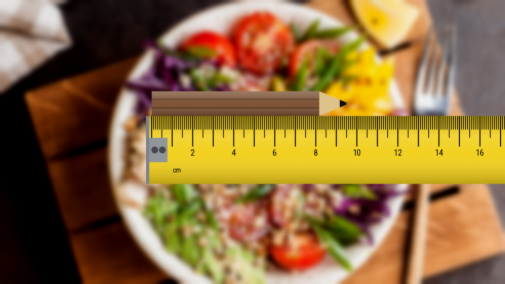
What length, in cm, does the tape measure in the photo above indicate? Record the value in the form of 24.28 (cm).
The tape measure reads 9.5 (cm)
